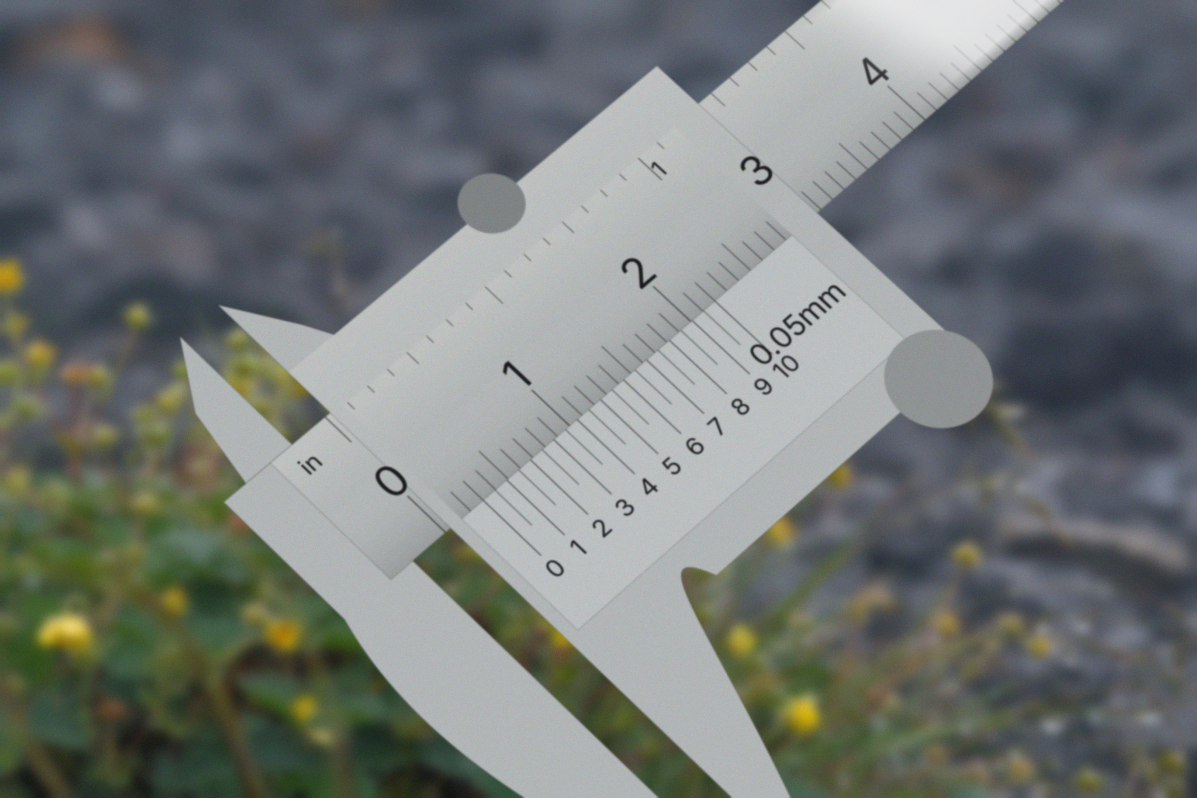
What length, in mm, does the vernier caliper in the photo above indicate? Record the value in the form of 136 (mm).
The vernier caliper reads 3.0 (mm)
